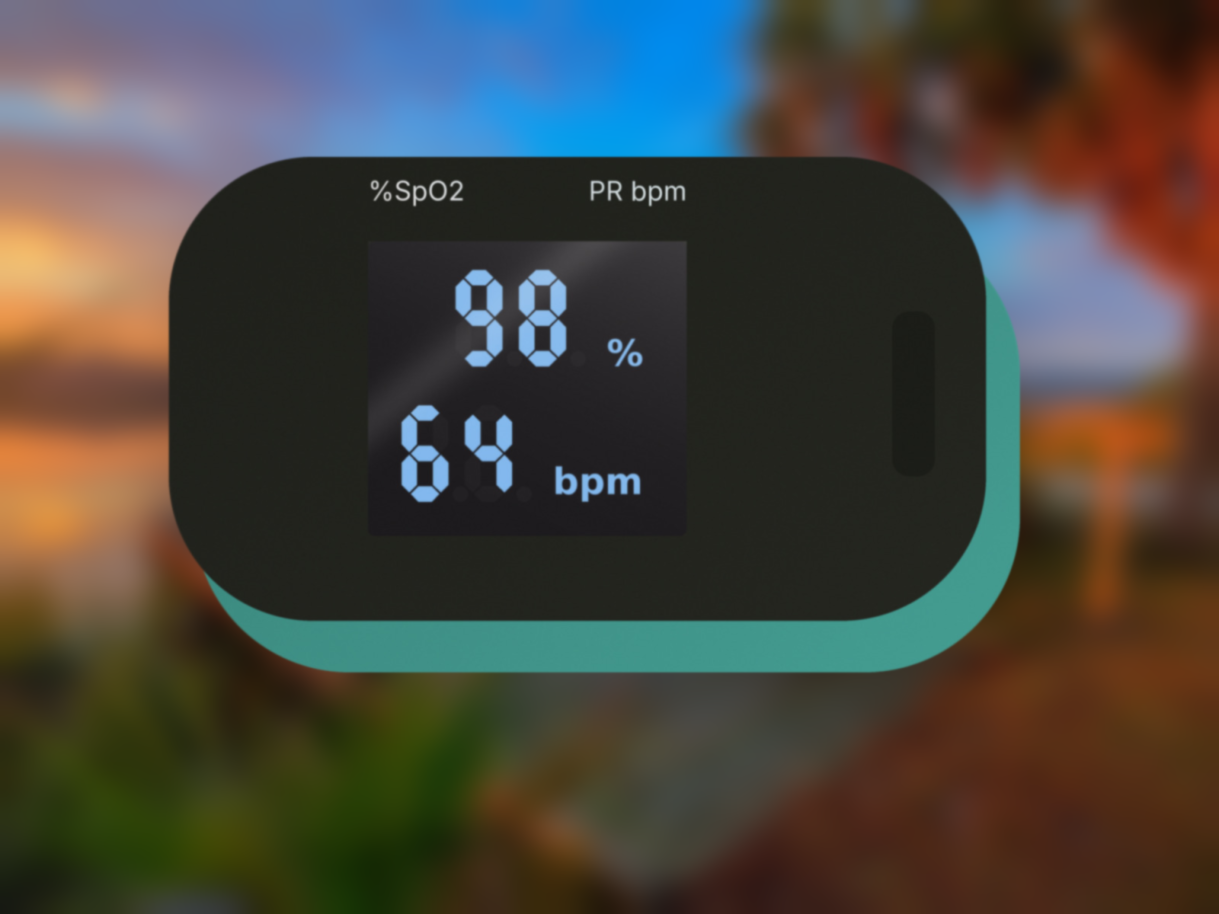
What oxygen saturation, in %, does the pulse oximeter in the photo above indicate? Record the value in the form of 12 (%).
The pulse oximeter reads 98 (%)
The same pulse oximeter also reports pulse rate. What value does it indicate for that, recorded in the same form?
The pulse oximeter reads 64 (bpm)
